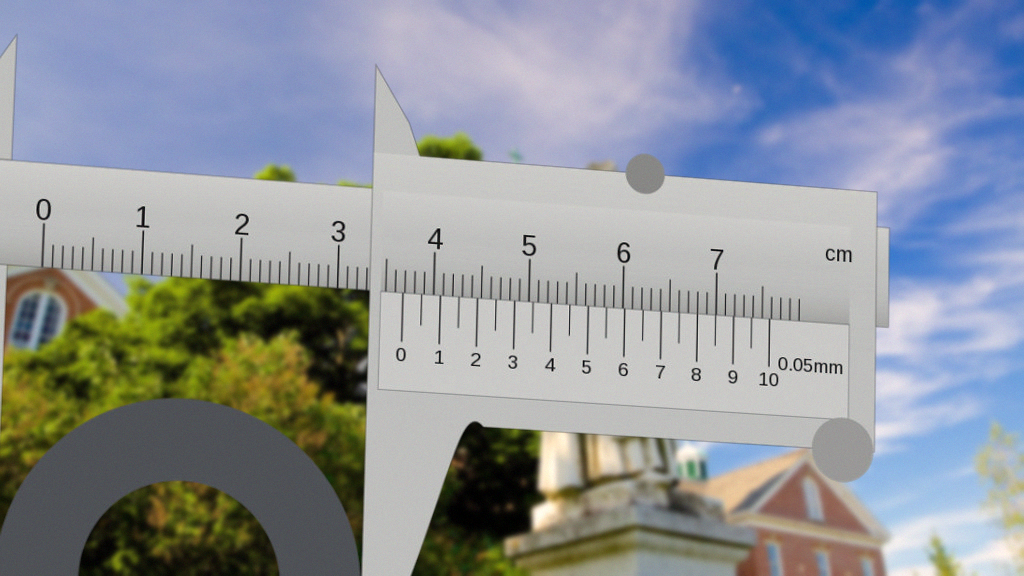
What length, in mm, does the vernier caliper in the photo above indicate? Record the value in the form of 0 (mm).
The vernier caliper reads 36.8 (mm)
